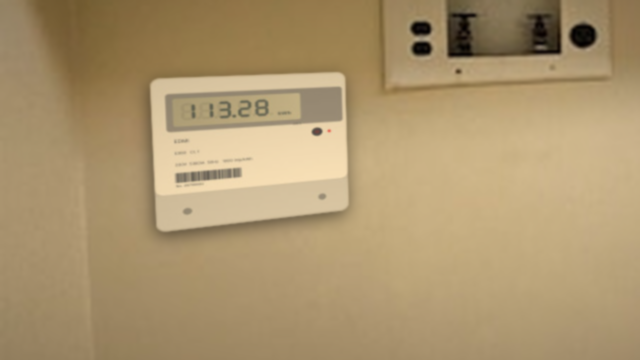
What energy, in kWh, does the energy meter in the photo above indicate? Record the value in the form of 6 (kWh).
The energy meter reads 113.28 (kWh)
